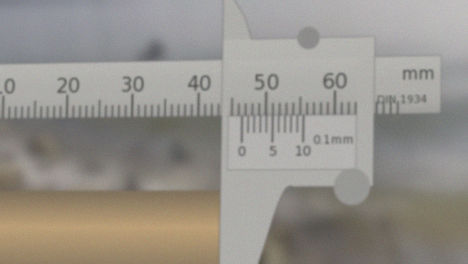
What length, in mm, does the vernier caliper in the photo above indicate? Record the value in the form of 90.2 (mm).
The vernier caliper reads 46.5 (mm)
